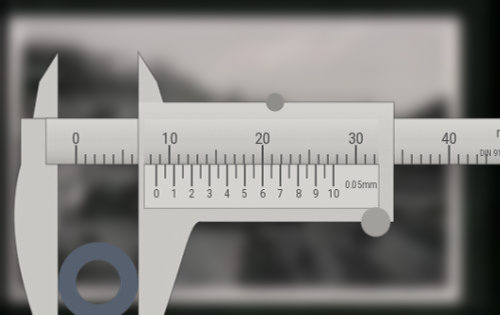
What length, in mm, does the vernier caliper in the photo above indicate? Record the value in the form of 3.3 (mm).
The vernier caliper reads 8.6 (mm)
